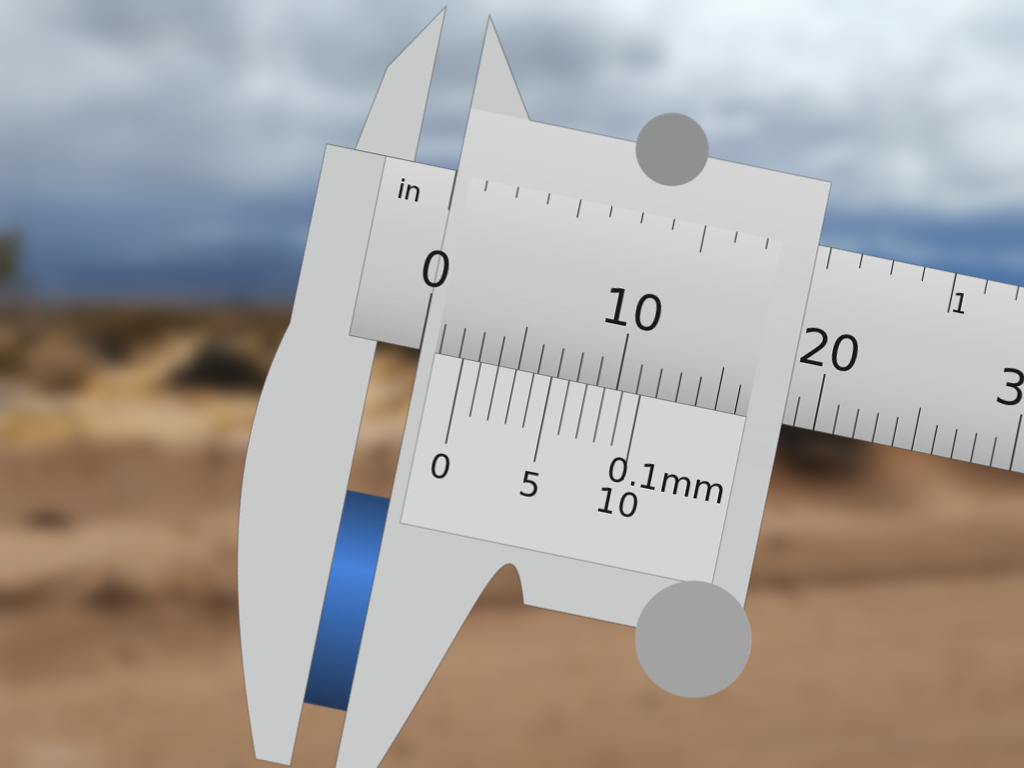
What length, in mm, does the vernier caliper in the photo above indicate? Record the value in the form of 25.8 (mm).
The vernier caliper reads 2.2 (mm)
